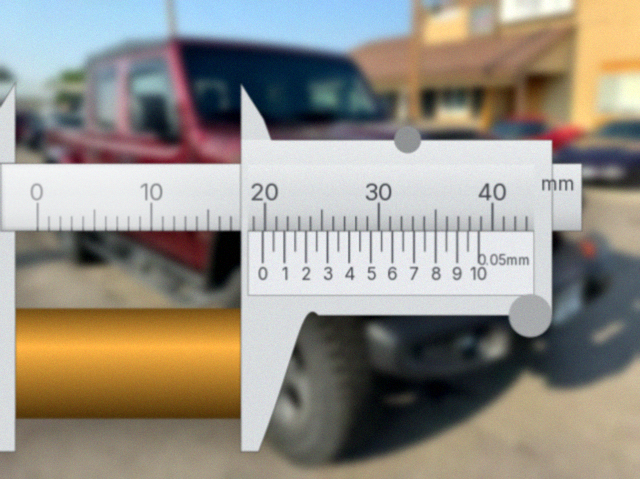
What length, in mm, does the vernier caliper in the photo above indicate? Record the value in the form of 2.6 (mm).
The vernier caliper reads 19.8 (mm)
